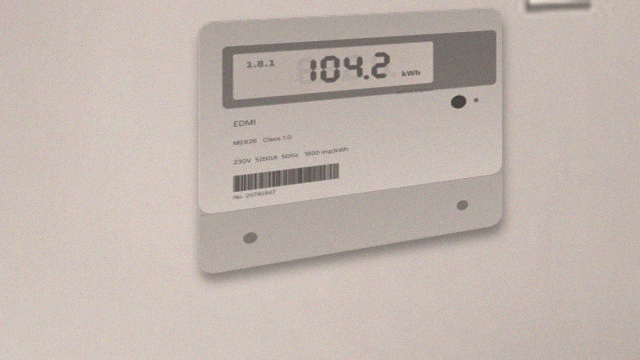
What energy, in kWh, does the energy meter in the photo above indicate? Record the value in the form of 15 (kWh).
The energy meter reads 104.2 (kWh)
